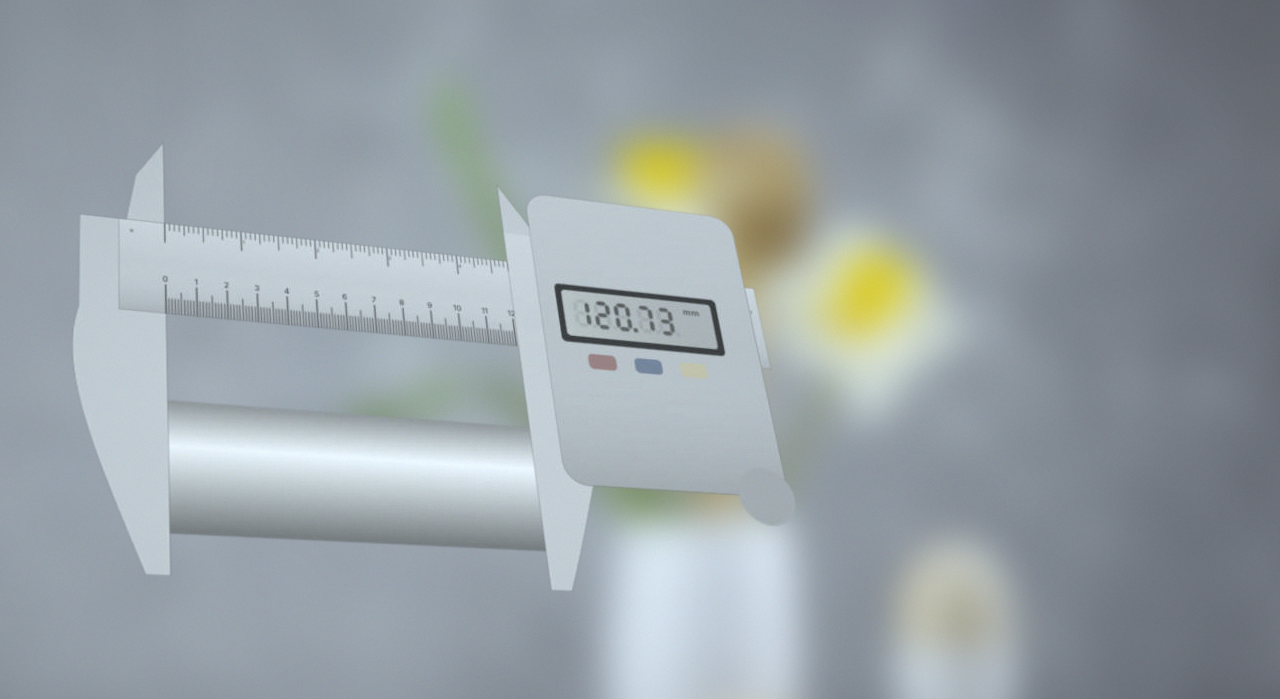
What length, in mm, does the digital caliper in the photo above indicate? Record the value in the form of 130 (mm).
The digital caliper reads 120.73 (mm)
